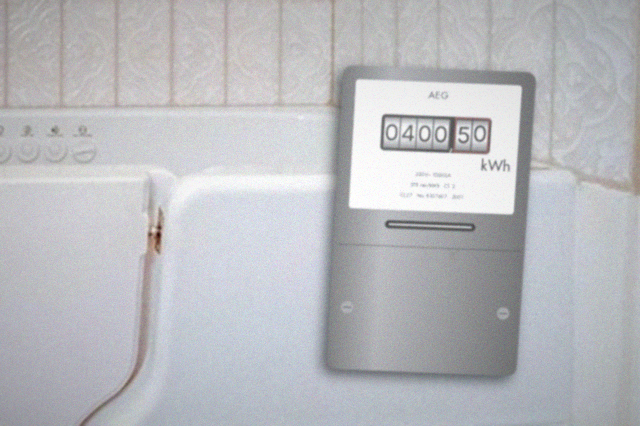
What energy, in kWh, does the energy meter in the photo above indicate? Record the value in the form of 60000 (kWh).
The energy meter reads 400.50 (kWh)
